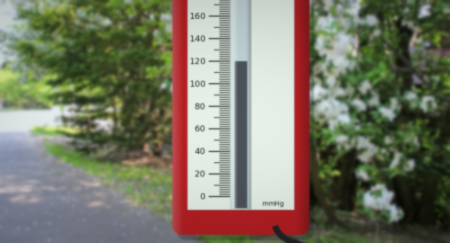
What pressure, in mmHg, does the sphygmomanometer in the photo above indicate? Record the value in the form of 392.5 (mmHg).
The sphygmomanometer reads 120 (mmHg)
